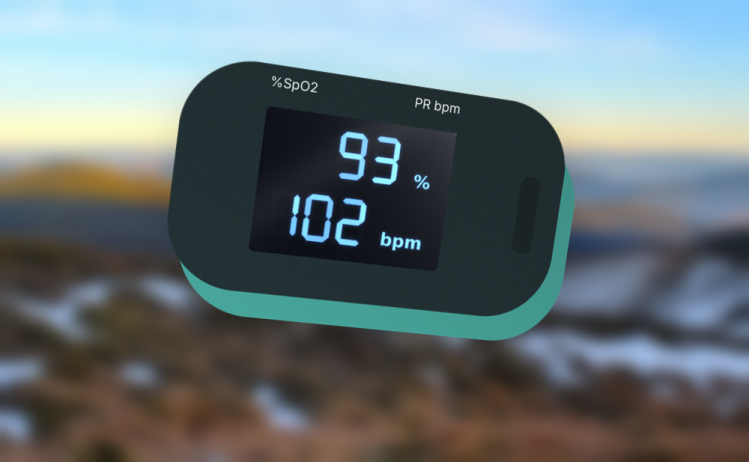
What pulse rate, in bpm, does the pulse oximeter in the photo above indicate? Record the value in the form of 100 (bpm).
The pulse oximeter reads 102 (bpm)
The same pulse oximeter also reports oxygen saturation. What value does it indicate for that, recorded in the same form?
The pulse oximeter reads 93 (%)
